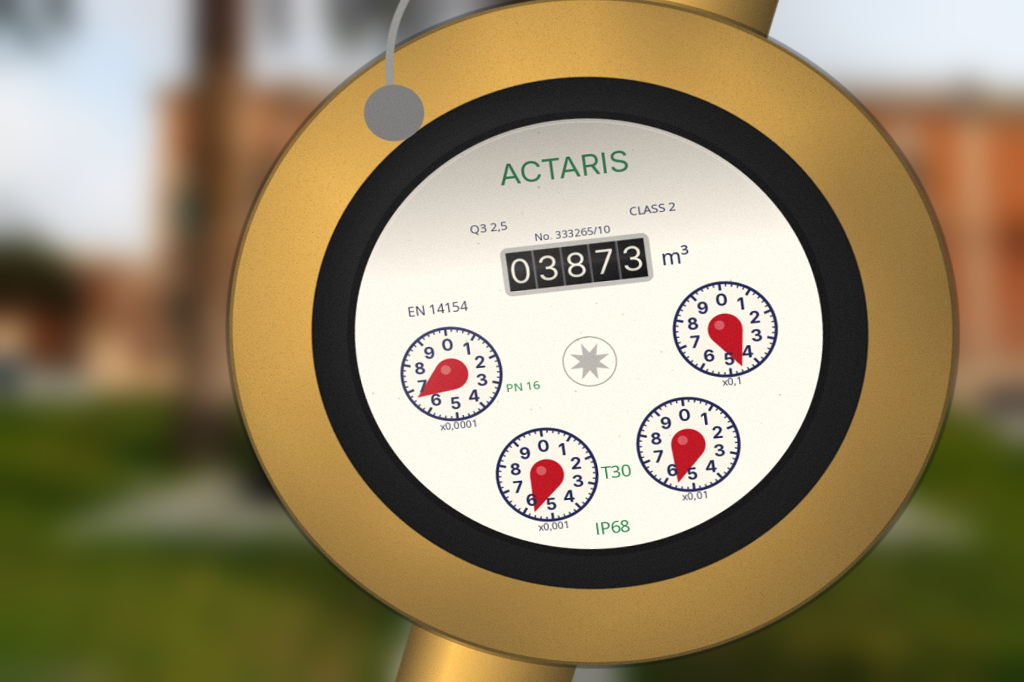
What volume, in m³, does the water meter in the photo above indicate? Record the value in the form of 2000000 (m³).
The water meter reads 3873.4556 (m³)
